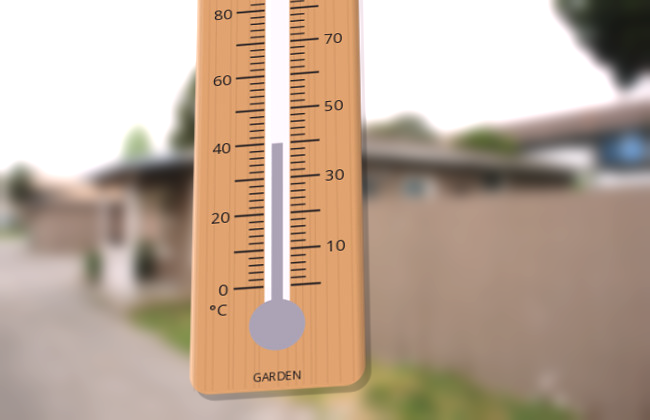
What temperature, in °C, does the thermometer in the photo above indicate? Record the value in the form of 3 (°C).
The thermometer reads 40 (°C)
